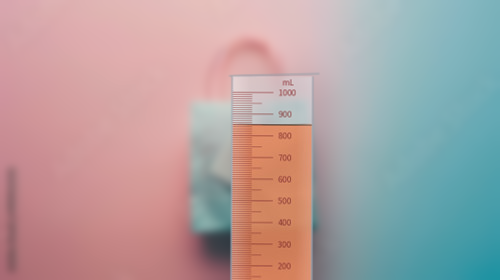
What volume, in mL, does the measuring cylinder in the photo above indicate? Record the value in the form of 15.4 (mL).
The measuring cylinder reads 850 (mL)
